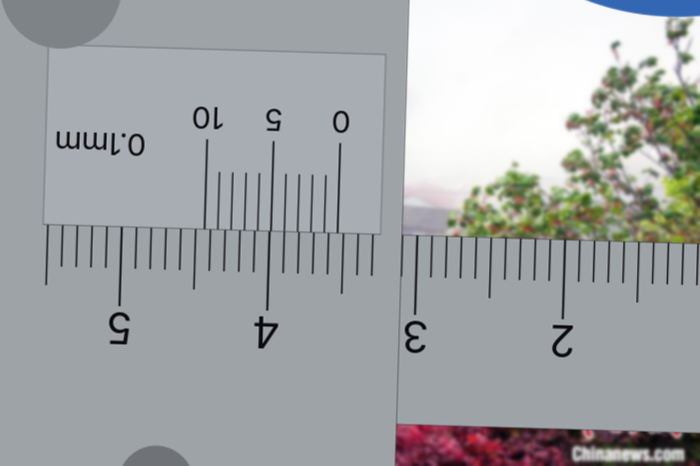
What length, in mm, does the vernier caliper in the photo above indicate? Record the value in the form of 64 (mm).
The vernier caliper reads 35.4 (mm)
